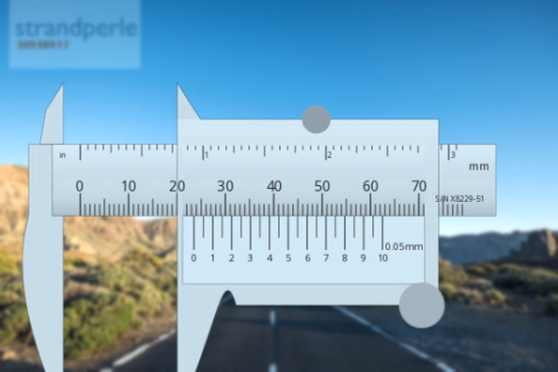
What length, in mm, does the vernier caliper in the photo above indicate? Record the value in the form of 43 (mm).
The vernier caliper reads 23.5 (mm)
